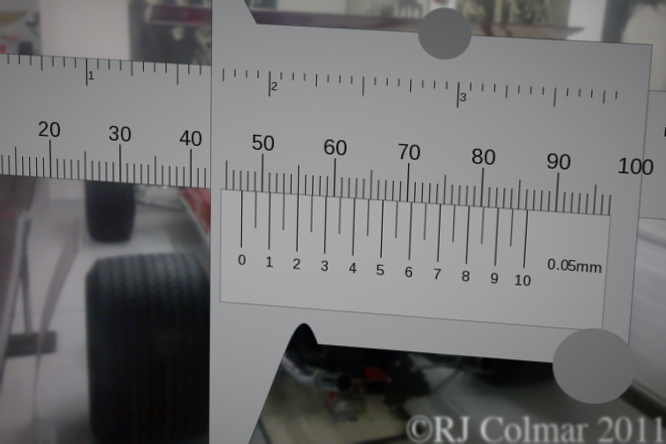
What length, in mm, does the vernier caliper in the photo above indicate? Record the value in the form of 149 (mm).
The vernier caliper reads 47.2 (mm)
